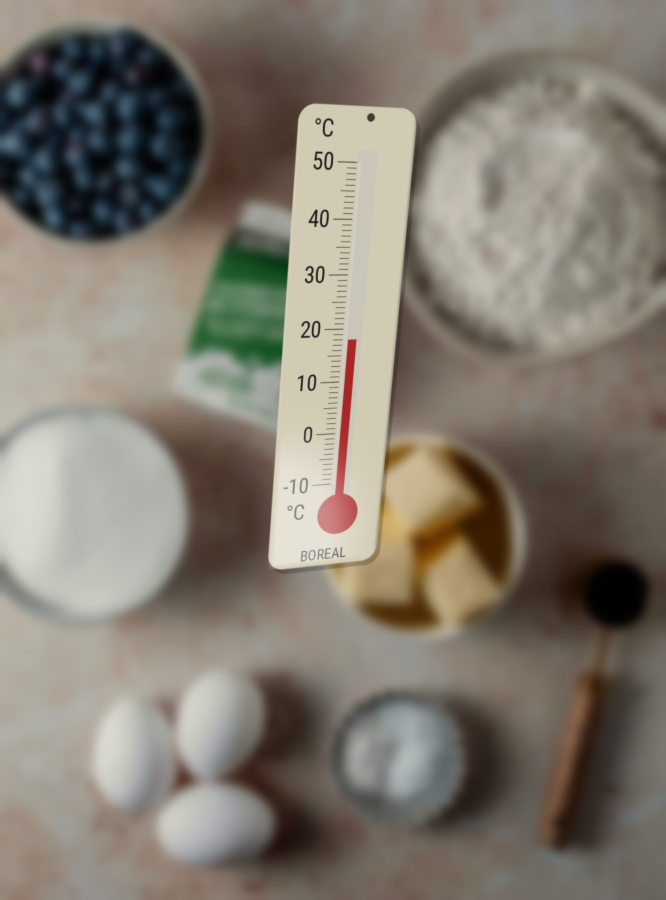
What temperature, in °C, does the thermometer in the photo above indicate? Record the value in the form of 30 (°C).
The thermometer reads 18 (°C)
